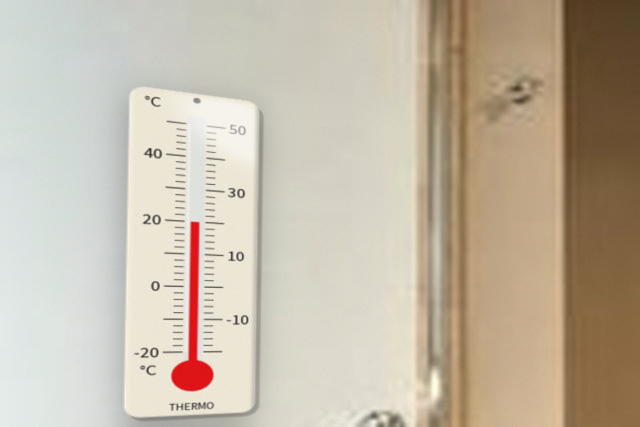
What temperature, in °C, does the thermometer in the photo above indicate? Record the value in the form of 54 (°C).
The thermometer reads 20 (°C)
